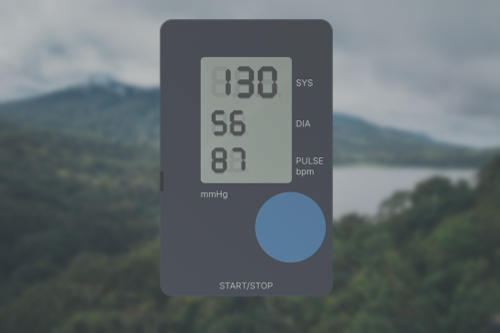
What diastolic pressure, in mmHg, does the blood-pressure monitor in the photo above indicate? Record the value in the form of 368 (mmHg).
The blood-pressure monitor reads 56 (mmHg)
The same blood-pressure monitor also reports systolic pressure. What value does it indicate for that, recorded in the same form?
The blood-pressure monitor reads 130 (mmHg)
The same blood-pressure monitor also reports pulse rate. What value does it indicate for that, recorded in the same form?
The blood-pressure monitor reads 87 (bpm)
